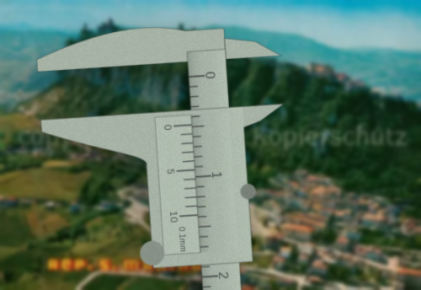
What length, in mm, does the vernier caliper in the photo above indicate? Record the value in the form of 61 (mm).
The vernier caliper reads 4.8 (mm)
